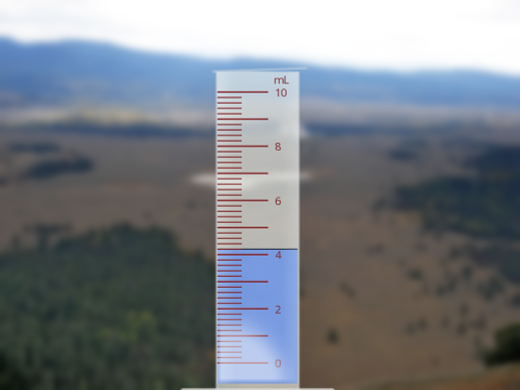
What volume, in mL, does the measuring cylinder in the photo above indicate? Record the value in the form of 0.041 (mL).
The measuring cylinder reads 4.2 (mL)
